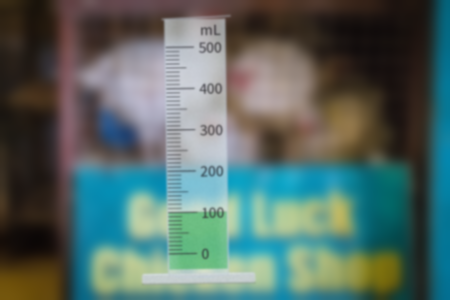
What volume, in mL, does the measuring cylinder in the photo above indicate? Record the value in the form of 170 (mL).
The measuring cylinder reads 100 (mL)
